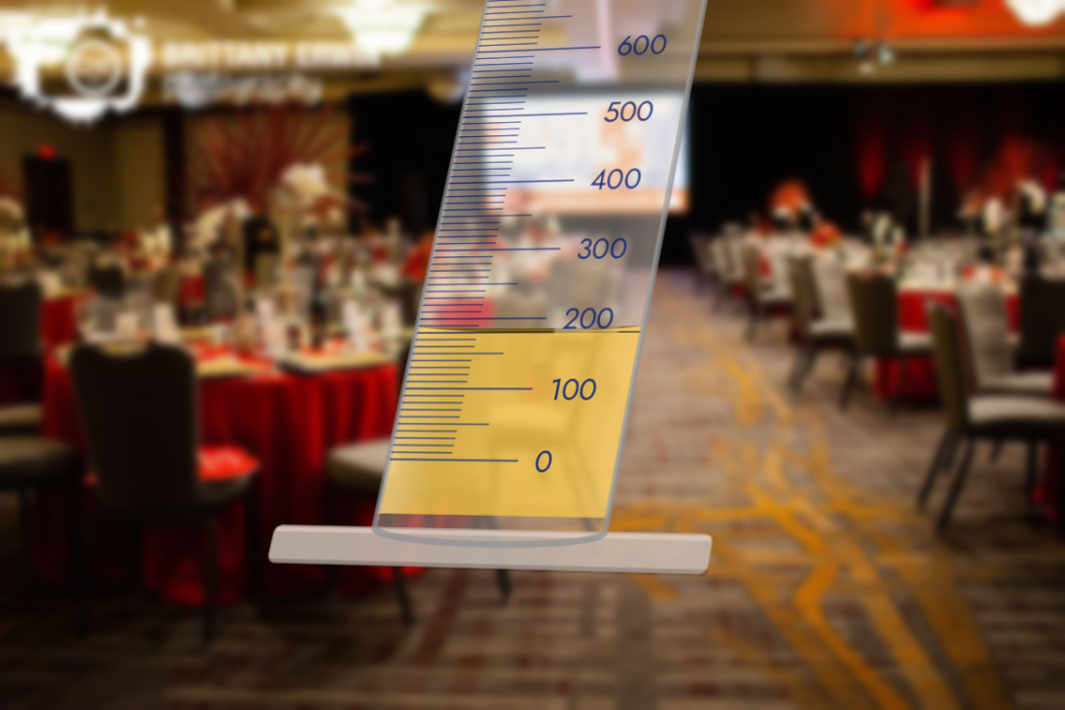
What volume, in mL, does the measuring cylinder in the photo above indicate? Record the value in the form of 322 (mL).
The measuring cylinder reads 180 (mL)
